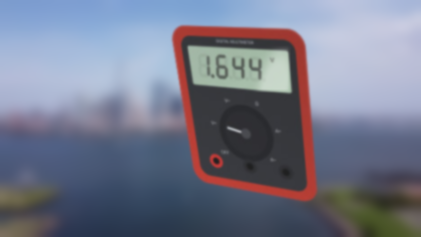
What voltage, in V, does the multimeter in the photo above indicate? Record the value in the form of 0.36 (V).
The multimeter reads 1.644 (V)
